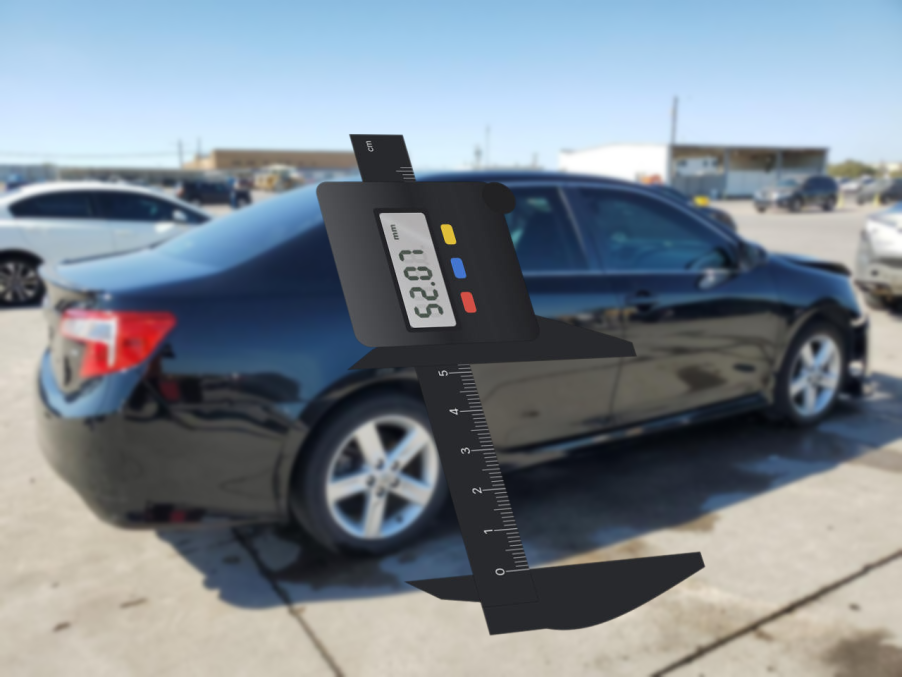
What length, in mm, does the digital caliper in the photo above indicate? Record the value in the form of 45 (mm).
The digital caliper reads 52.07 (mm)
